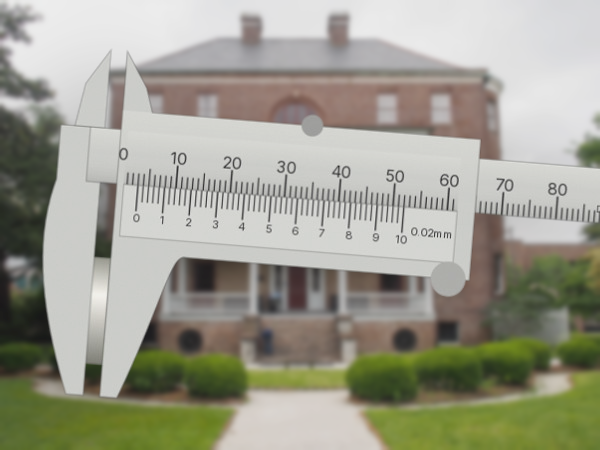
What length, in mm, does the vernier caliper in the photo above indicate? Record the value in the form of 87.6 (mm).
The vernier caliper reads 3.0 (mm)
